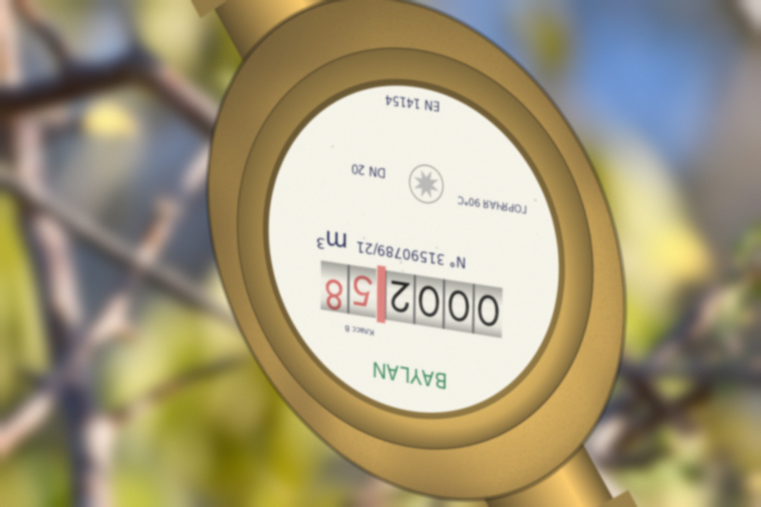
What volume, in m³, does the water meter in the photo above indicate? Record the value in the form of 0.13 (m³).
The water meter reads 2.58 (m³)
